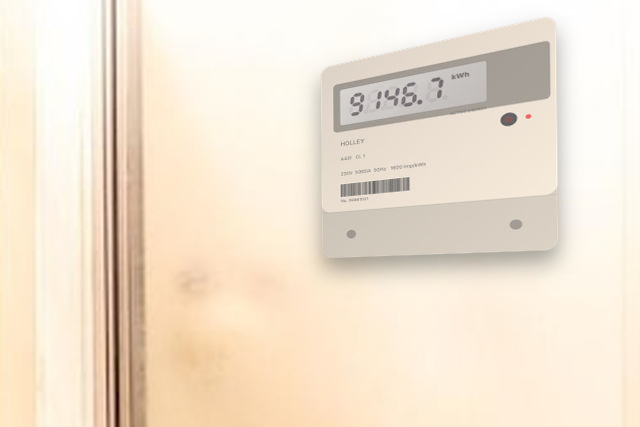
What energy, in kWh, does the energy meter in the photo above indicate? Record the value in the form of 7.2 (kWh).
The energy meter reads 9146.7 (kWh)
